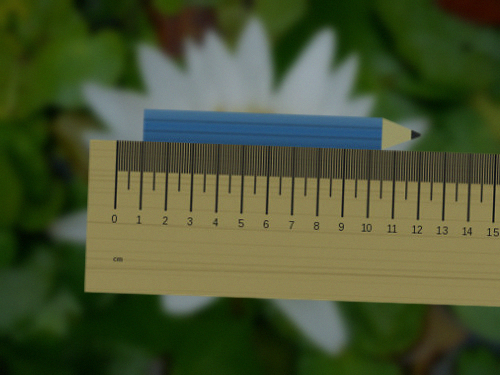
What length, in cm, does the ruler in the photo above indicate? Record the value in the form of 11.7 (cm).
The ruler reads 11 (cm)
